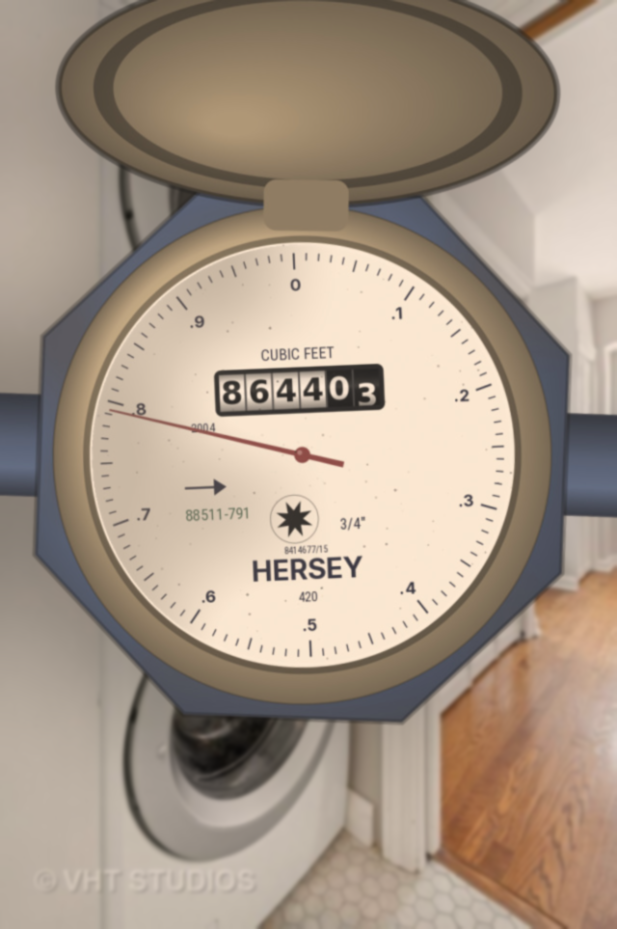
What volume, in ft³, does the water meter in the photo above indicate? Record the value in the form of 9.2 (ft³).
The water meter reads 864402.79 (ft³)
